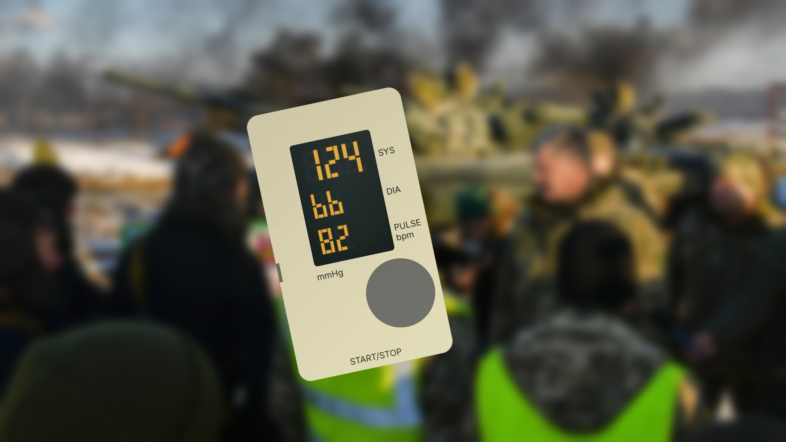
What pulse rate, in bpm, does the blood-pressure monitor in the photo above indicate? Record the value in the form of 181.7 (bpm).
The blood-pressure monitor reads 82 (bpm)
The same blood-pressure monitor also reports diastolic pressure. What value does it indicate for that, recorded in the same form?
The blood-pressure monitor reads 66 (mmHg)
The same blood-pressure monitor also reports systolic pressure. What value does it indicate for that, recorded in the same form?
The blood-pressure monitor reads 124 (mmHg)
